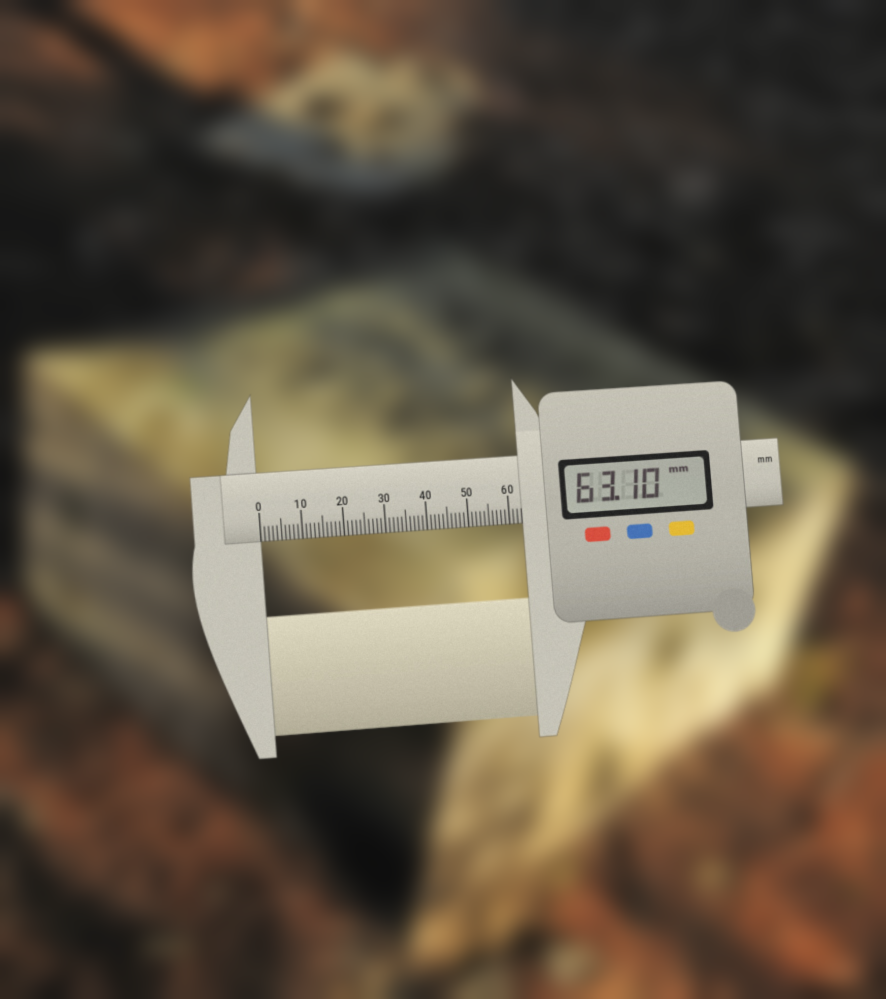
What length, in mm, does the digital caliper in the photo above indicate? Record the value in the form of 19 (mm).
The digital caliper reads 63.10 (mm)
